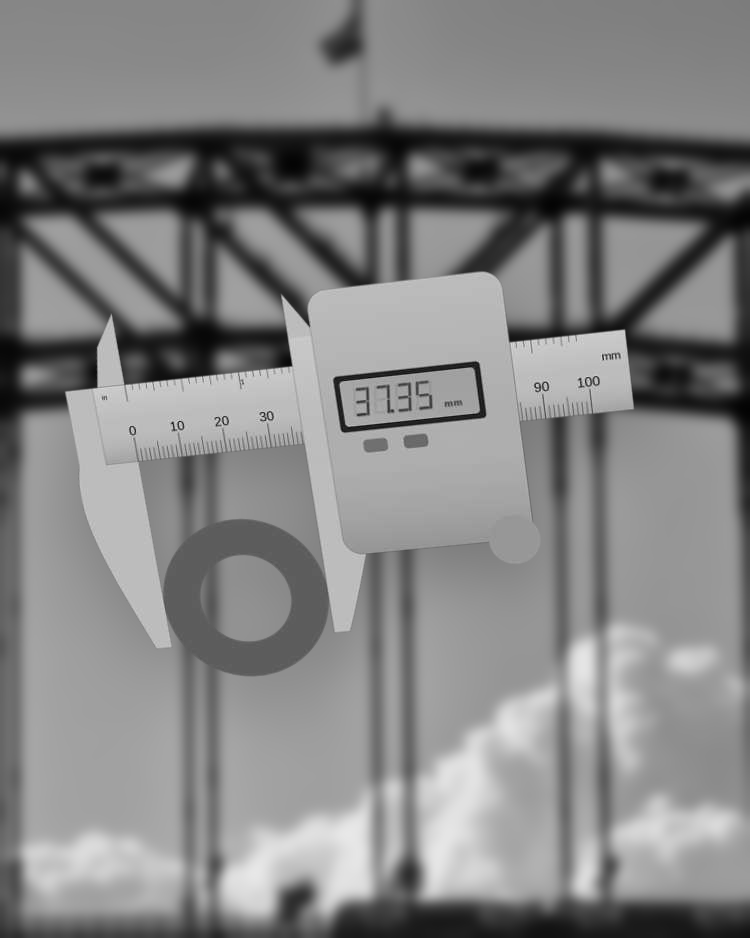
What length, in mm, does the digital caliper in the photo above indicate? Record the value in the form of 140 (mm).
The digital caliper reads 37.35 (mm)
